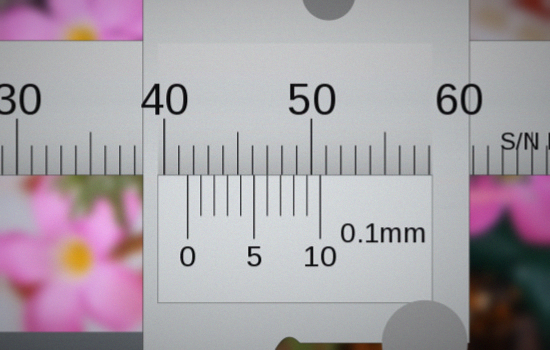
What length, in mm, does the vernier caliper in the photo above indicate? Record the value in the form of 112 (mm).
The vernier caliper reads 41.6 (mm)
